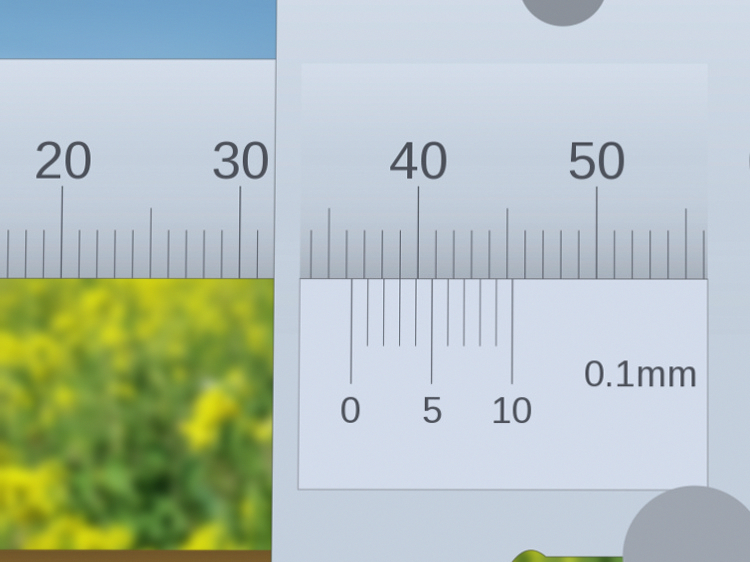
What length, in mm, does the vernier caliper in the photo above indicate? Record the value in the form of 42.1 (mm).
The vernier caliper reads 36.3 (mm)
